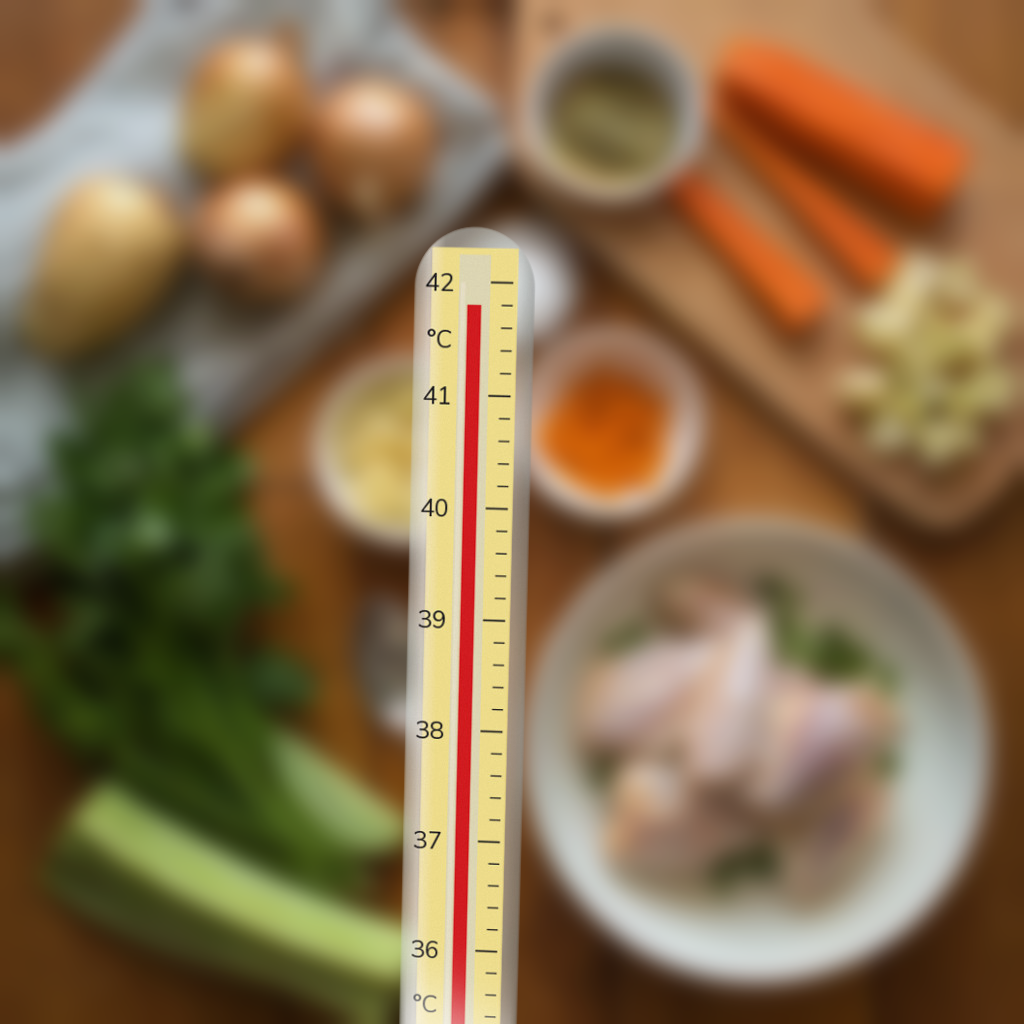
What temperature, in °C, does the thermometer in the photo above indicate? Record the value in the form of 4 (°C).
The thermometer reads 41.8 (°C)
